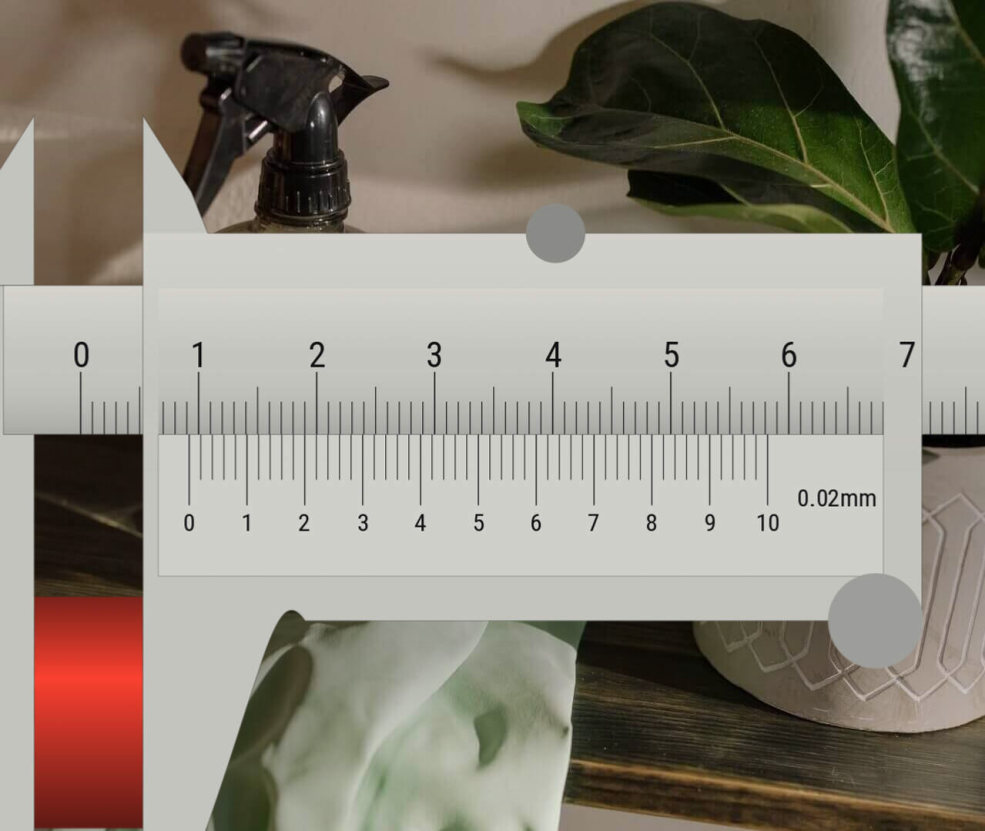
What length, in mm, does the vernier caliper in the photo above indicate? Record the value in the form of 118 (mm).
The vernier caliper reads 9.2 (mm)
